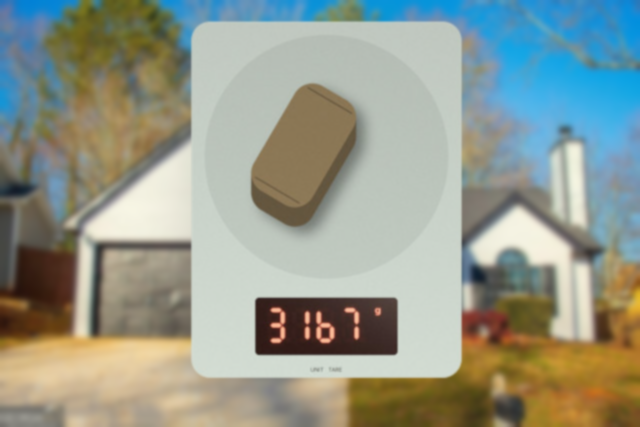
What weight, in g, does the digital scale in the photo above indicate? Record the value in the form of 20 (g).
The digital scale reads 3167 (g)
